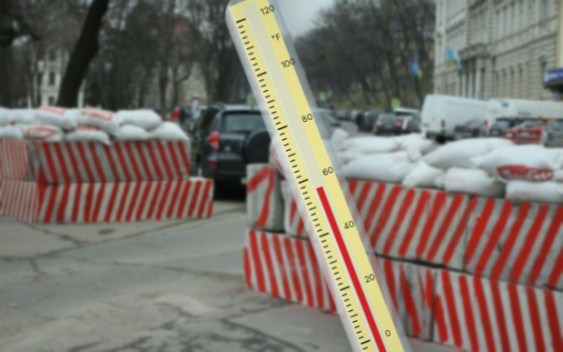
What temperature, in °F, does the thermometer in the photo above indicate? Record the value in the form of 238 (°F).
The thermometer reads 56 (°F)
